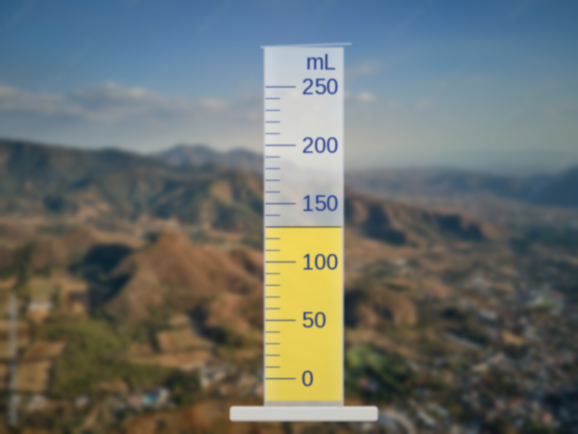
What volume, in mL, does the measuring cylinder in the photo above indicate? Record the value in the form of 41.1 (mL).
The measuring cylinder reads 130 (mL)
